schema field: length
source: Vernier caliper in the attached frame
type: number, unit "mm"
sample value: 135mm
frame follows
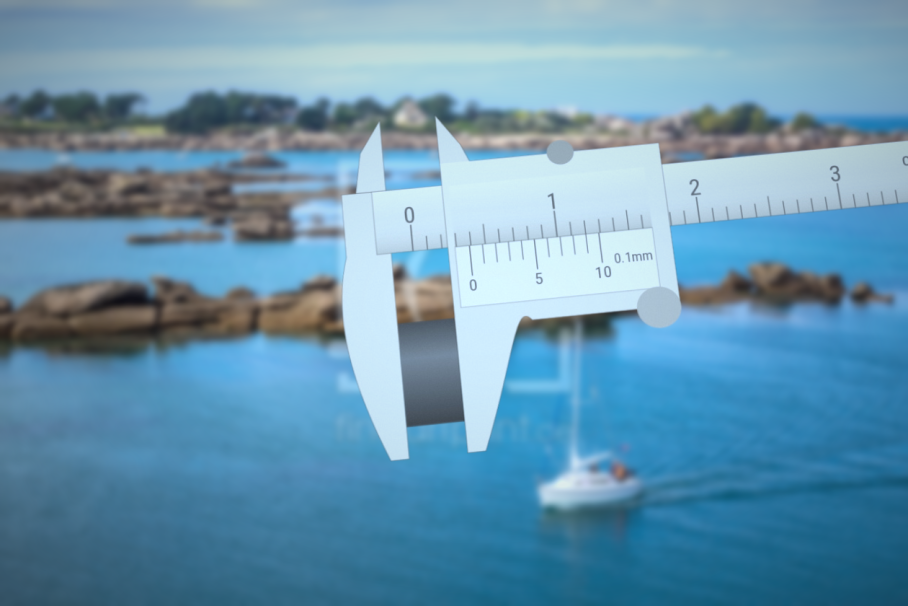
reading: 3.9mm
